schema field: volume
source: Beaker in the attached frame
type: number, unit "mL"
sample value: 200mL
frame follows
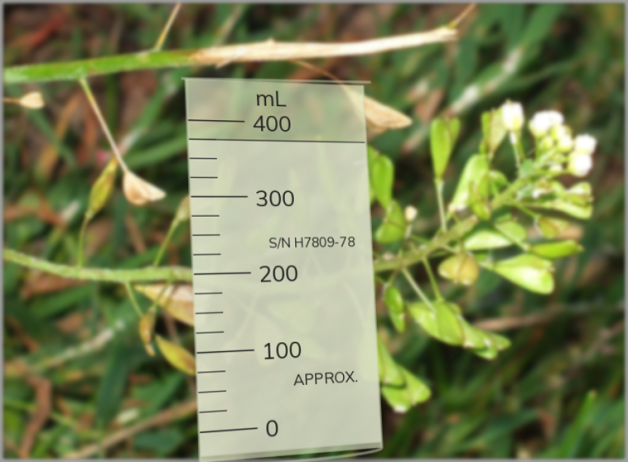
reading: 375mL
